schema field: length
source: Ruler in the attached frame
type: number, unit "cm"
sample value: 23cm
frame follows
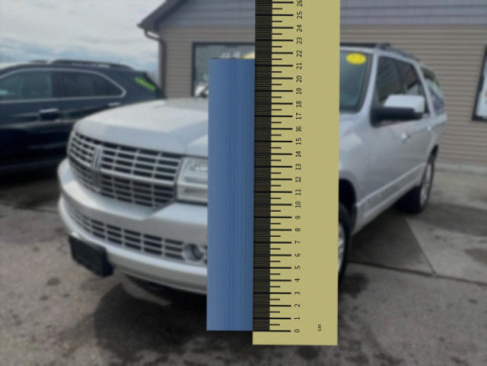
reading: 21.5cm
